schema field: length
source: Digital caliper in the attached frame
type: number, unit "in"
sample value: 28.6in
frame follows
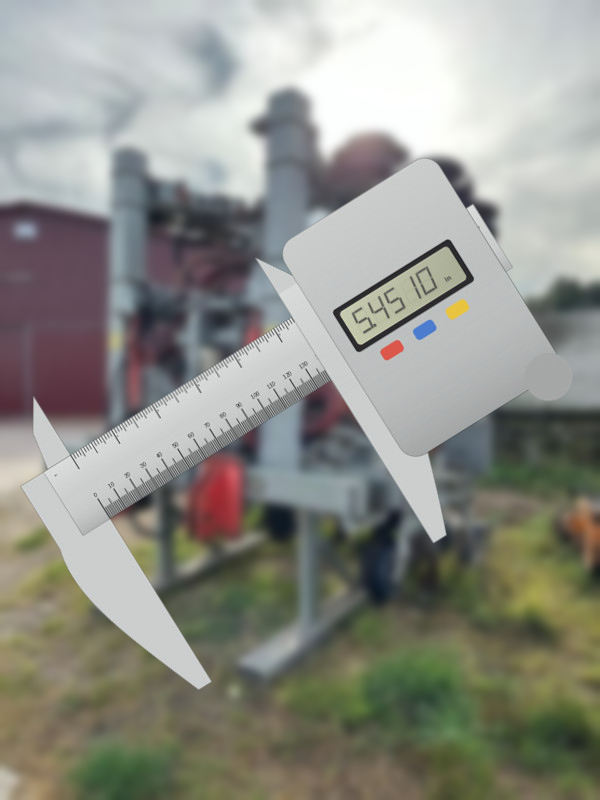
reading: 5.4510in
